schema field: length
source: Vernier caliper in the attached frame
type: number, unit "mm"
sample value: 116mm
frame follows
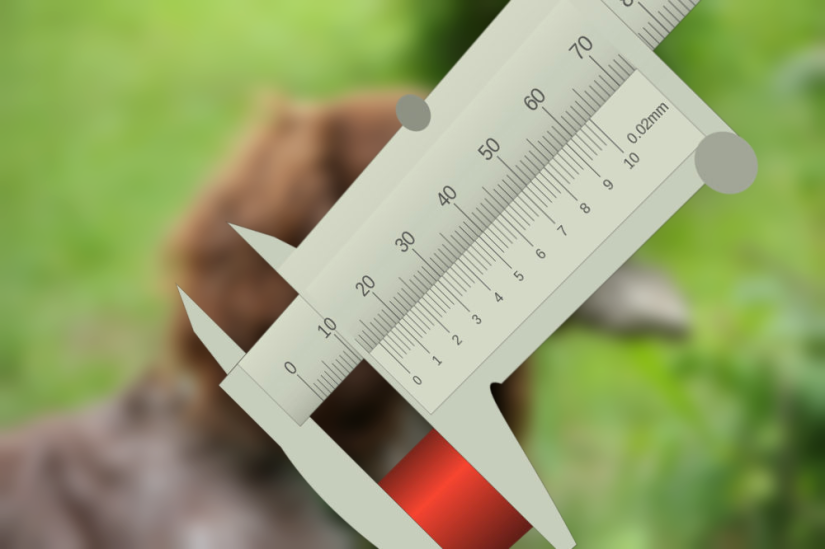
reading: 14.6mm
